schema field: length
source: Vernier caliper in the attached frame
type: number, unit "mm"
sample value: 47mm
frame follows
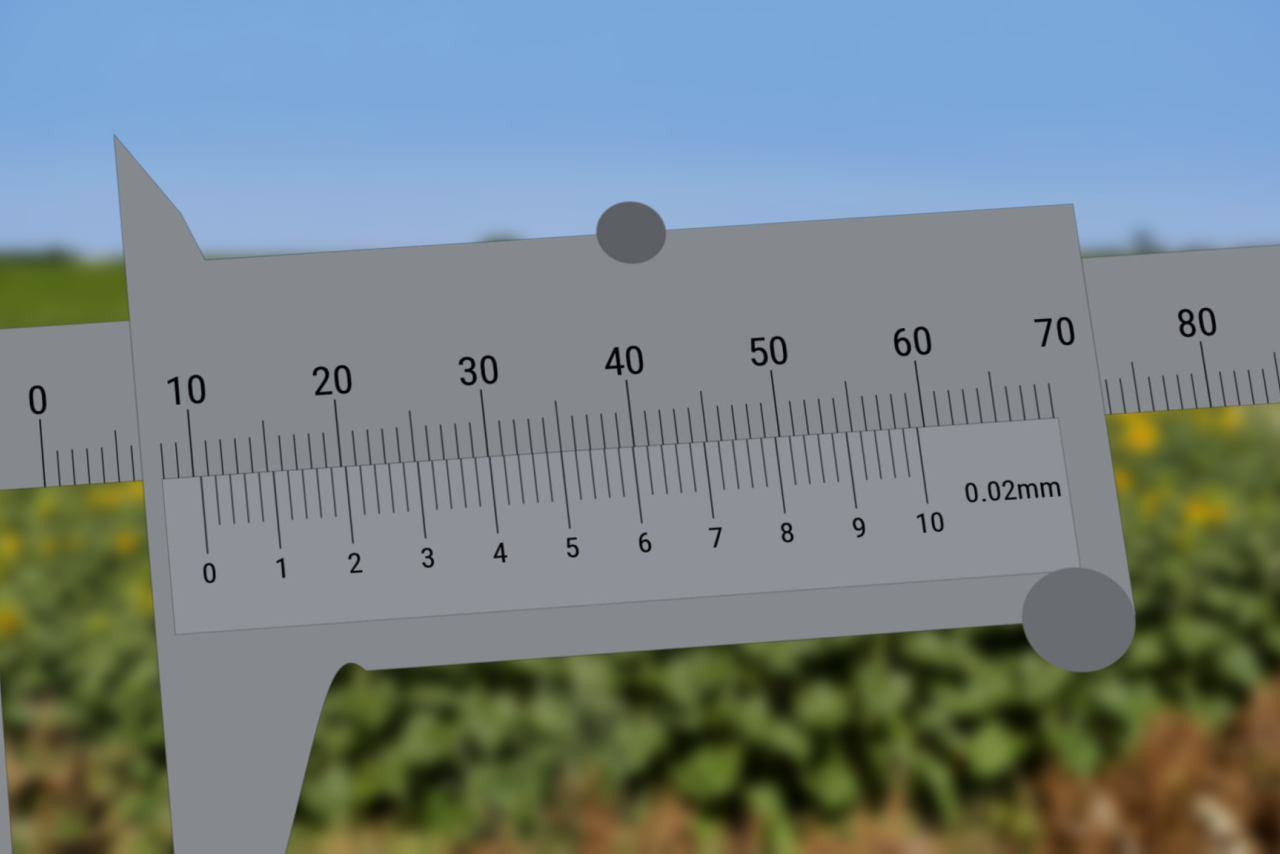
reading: 10.5mm
